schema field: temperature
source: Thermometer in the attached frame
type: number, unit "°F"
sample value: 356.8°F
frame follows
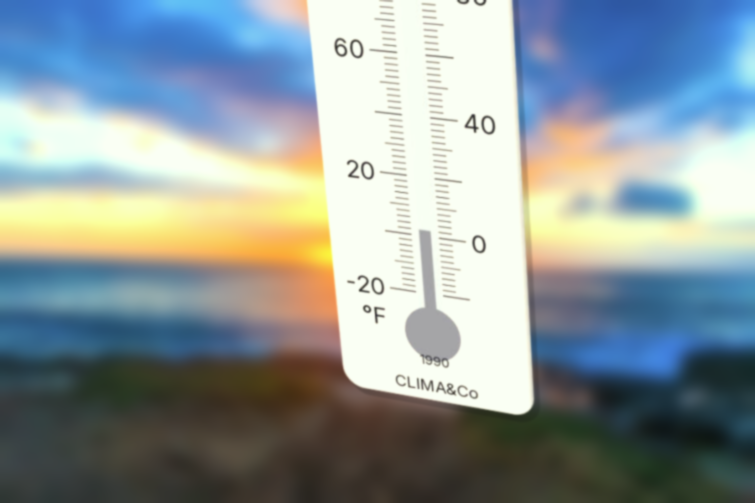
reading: 2°F
